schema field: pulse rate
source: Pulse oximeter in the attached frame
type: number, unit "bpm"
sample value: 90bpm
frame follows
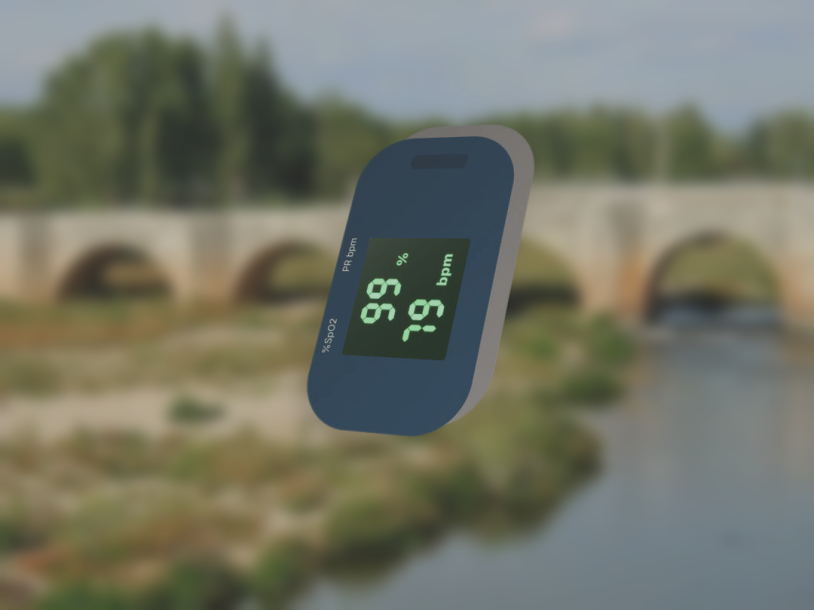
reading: 79bpm
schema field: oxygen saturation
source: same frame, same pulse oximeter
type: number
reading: 99%
